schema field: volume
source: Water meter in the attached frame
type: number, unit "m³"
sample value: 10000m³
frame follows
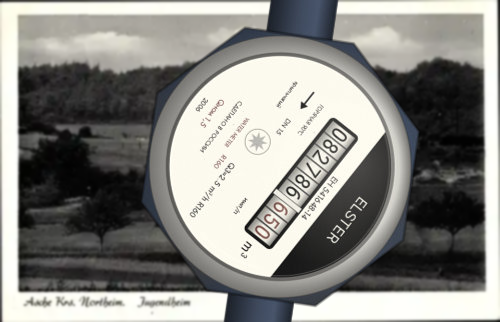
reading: 82786.650m³
